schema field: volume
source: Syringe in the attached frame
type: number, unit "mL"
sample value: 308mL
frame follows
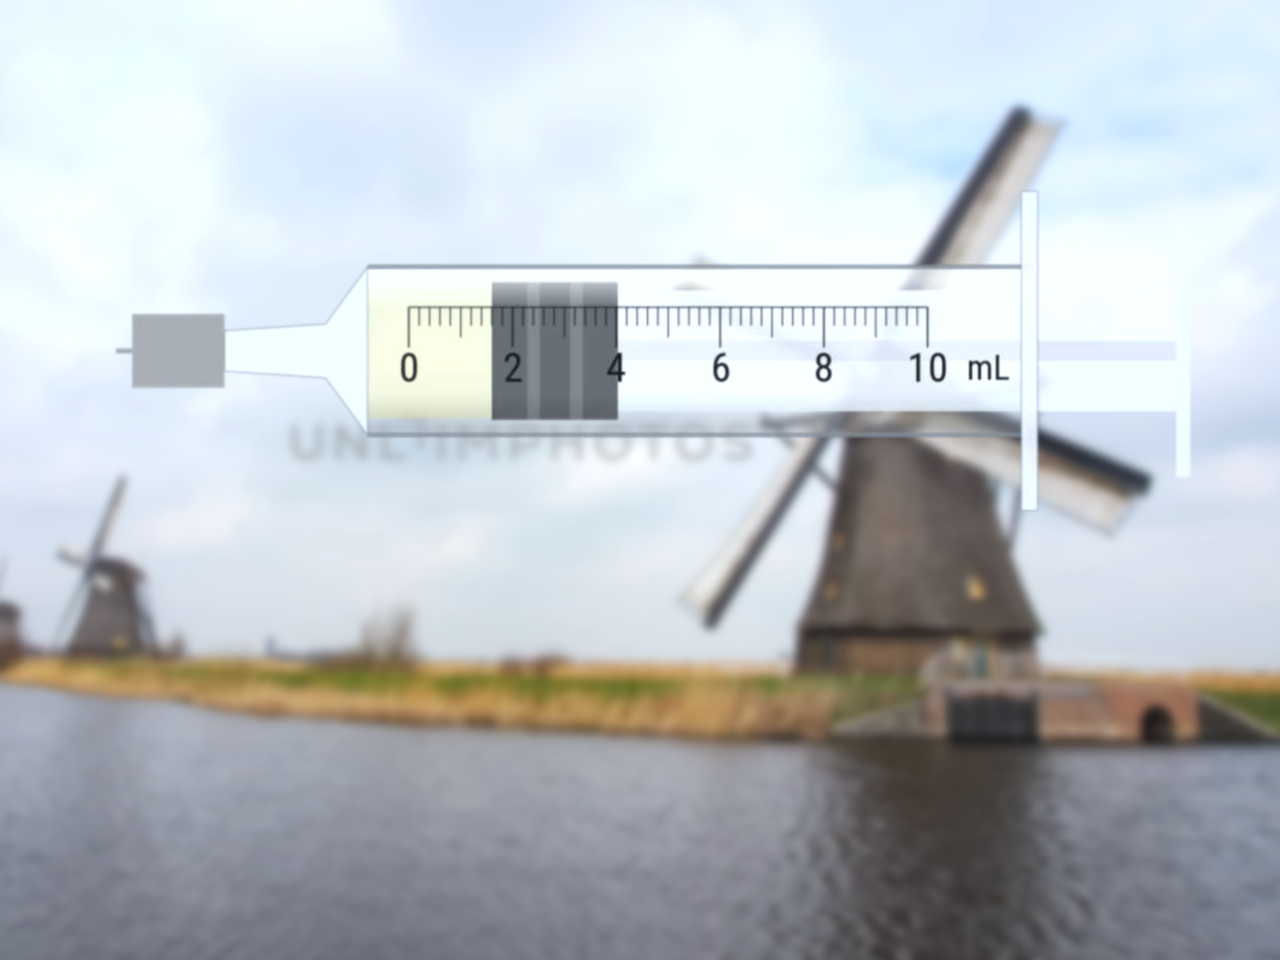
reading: 1.6mL
